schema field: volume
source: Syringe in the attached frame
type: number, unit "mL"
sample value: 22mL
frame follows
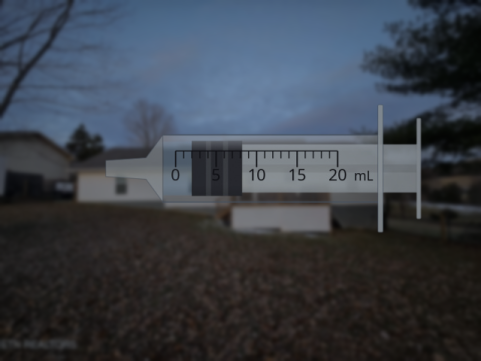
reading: 2mL
